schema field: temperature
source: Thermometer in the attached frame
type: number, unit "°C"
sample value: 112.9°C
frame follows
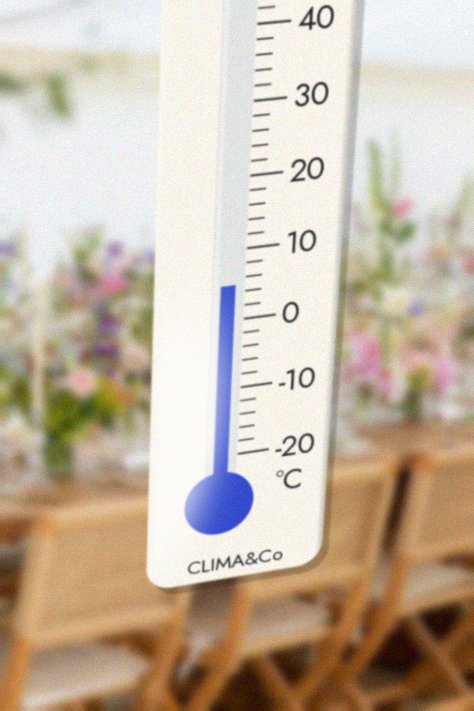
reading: 5°C
